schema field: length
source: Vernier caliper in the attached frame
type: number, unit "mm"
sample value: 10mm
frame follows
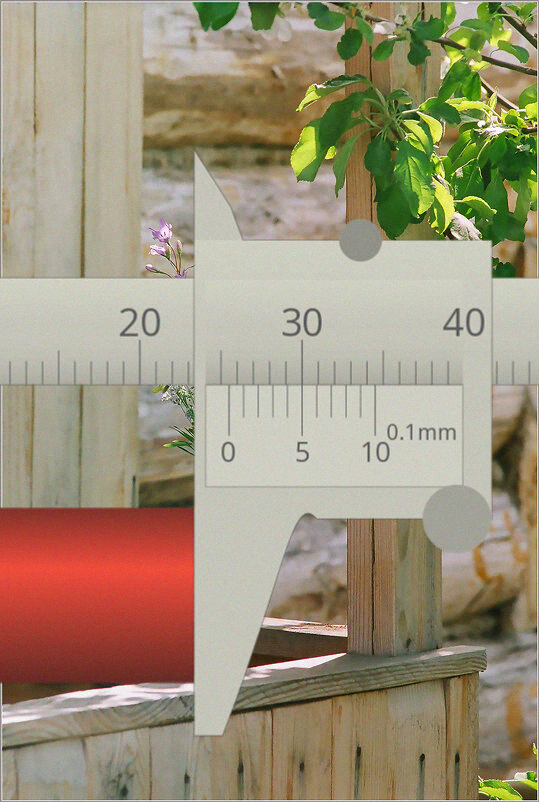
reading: 25.5mm
